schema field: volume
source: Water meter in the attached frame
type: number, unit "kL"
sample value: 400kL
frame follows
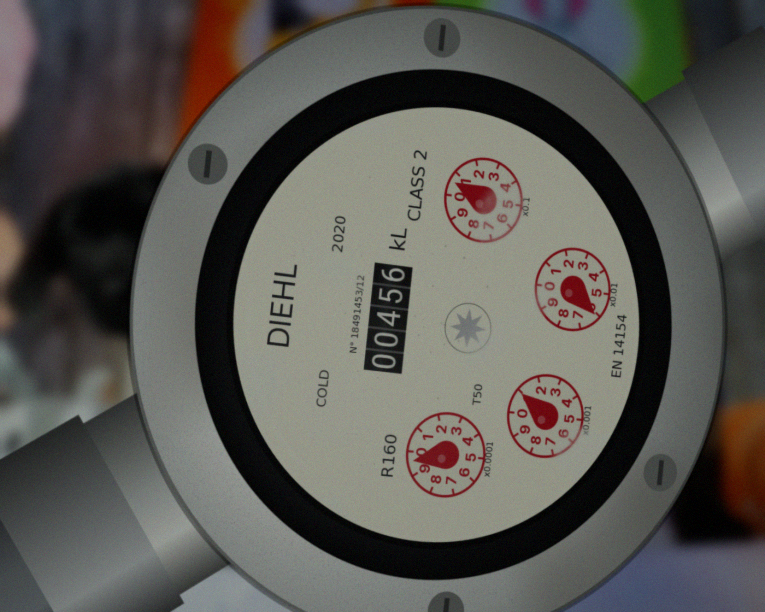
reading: 456.0609kL
